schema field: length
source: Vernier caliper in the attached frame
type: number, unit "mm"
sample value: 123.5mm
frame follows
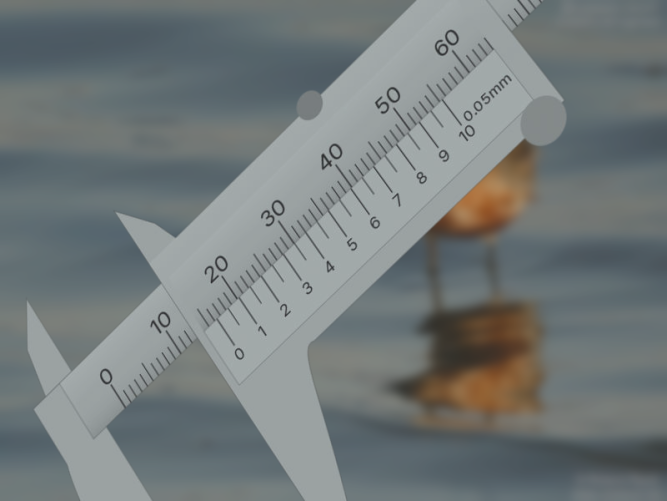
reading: 16.4mm
